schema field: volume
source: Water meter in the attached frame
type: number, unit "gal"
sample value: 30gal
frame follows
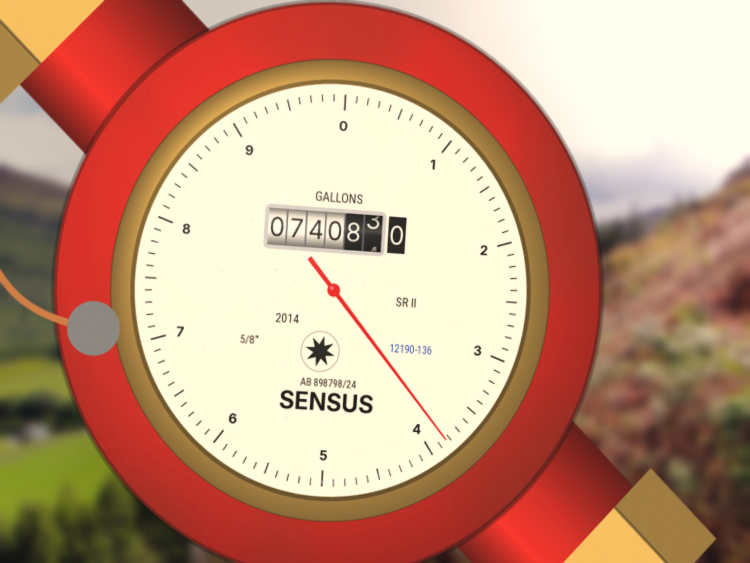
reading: 740833.8gal
